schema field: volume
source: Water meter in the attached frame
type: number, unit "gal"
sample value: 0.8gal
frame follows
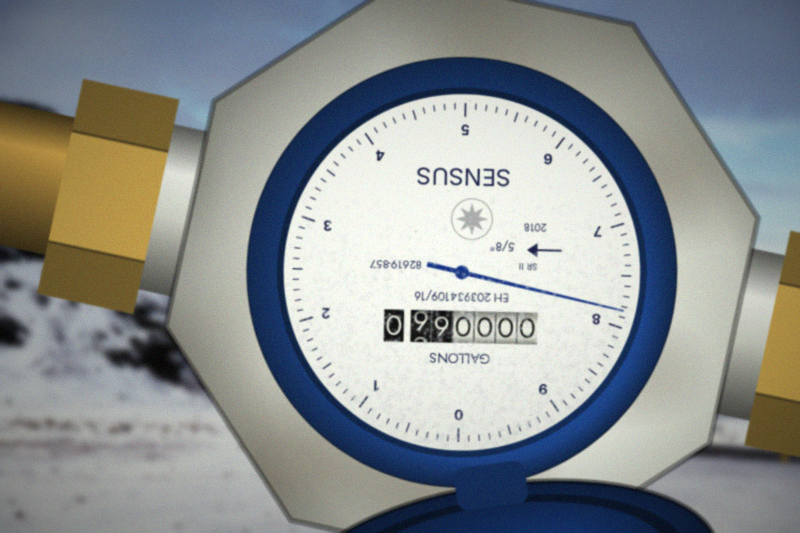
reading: 657.8gal
